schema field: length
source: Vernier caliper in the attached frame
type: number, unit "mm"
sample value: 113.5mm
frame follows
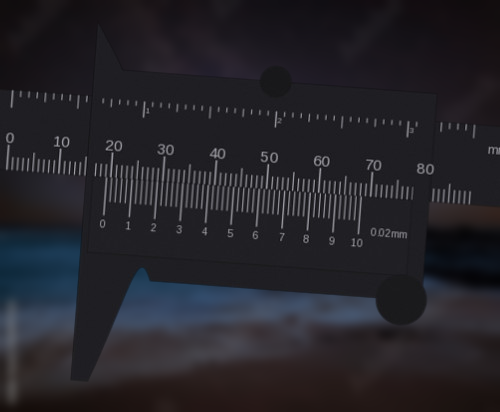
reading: 19.2mm
